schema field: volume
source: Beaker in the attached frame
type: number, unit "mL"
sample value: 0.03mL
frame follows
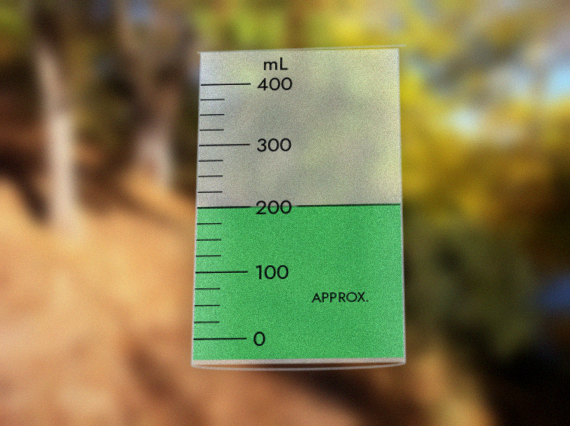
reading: 200mL
